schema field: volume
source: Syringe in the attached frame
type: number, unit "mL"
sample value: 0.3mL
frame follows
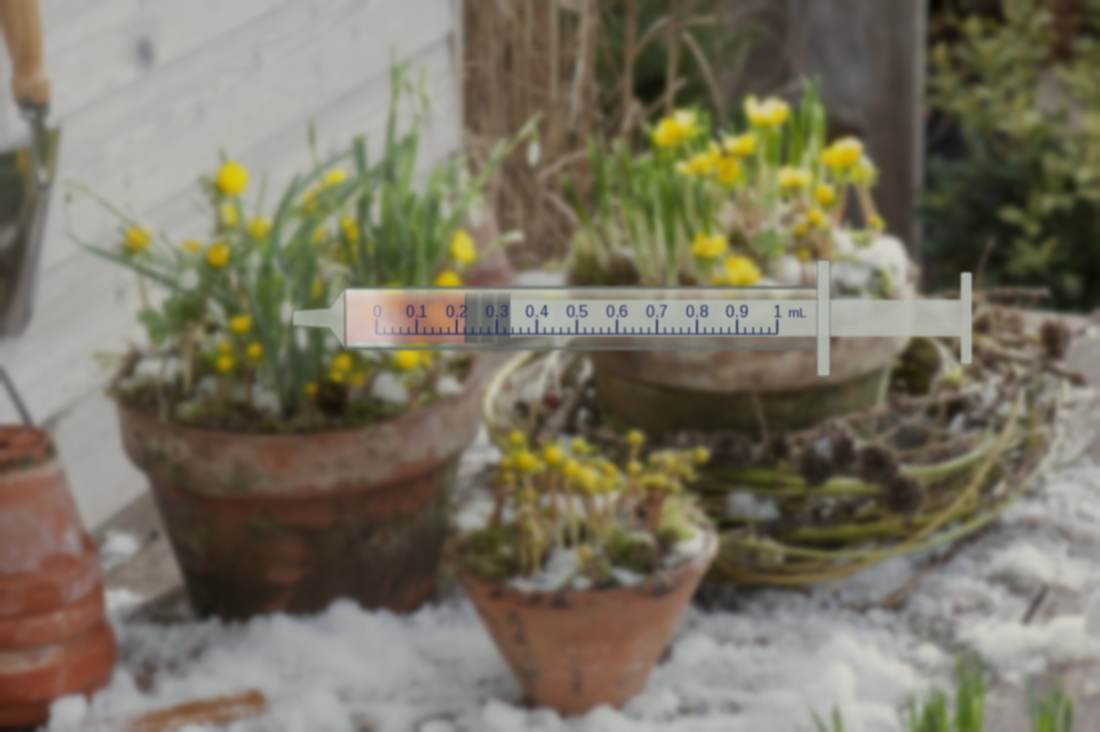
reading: 0.22mL
